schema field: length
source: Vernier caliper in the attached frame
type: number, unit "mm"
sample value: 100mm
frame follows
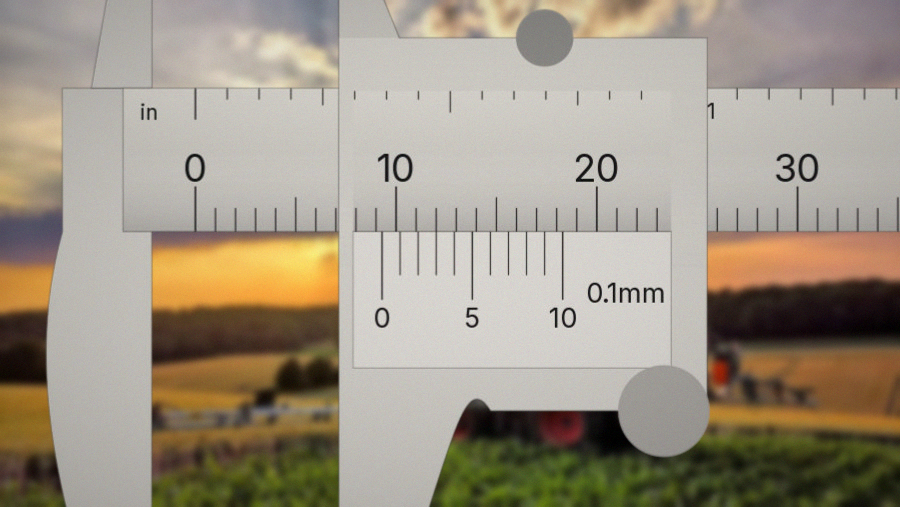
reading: 9.3mm
